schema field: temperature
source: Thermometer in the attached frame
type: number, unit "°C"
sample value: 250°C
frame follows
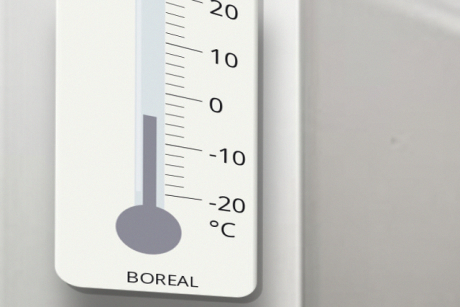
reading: -5°C
